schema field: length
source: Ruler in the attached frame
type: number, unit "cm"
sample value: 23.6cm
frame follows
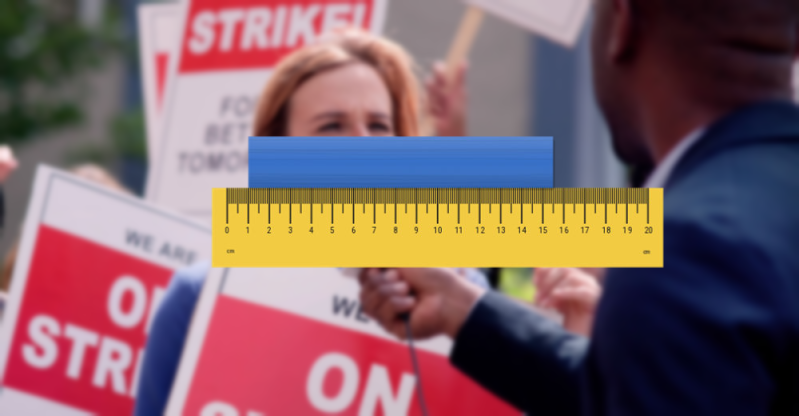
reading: 14.5cm
